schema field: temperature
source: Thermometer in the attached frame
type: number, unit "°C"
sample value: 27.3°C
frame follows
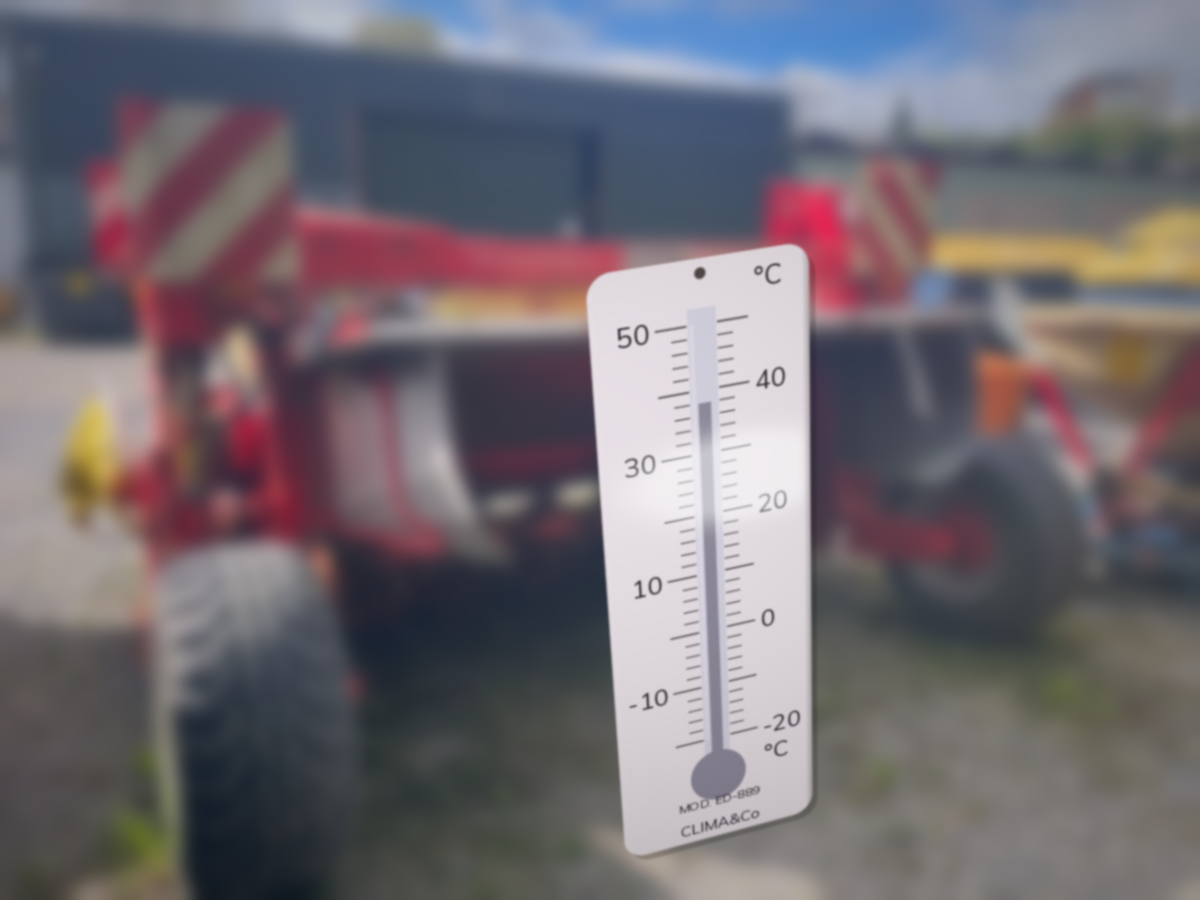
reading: 38°C
